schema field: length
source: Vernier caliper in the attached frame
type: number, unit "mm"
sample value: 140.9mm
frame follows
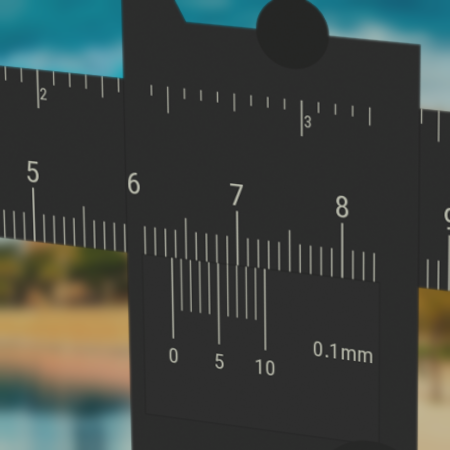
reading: 63.6mm
